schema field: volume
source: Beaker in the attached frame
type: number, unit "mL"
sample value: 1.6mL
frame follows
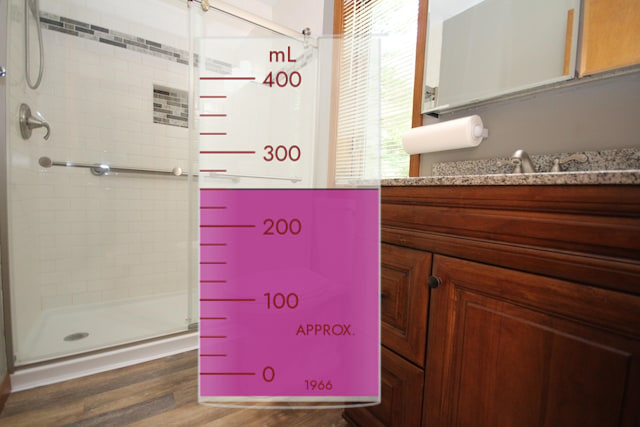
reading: 250mL
